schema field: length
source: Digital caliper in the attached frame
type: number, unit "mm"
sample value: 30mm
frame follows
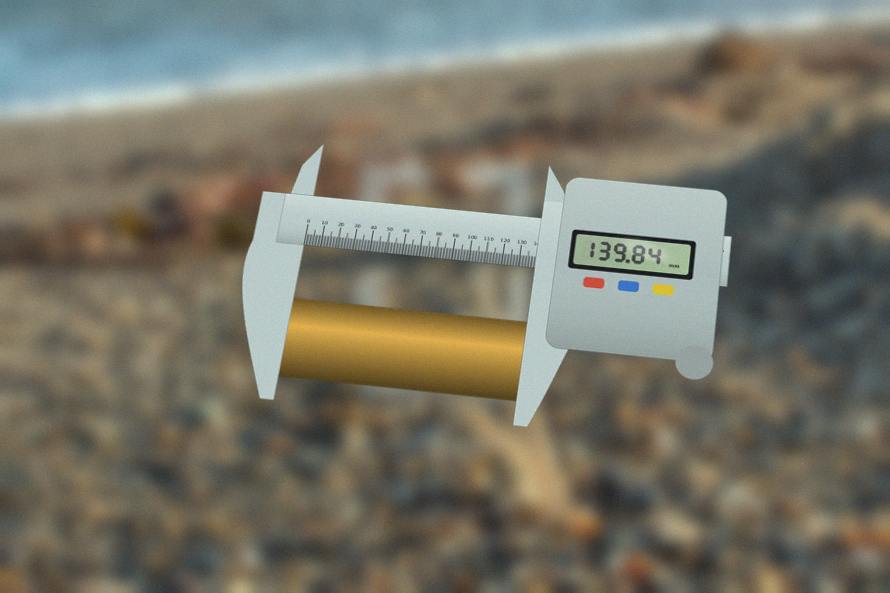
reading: 139.84mm
